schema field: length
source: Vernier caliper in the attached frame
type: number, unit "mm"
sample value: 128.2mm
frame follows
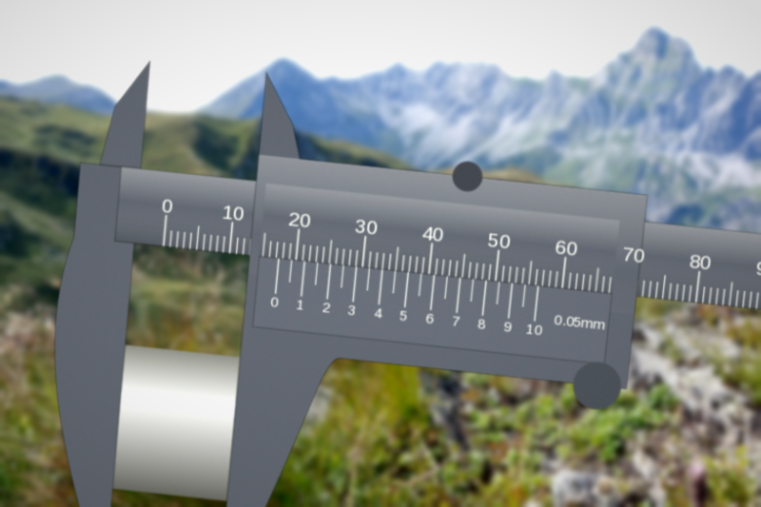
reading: 17.4mm
